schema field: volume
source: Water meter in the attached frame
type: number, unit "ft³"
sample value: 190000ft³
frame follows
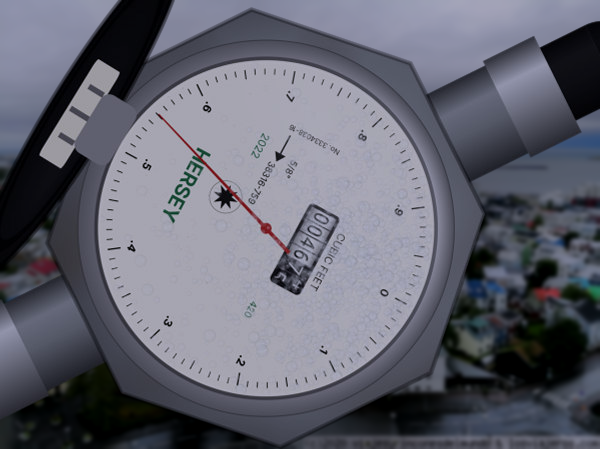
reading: 4674.55ft³
